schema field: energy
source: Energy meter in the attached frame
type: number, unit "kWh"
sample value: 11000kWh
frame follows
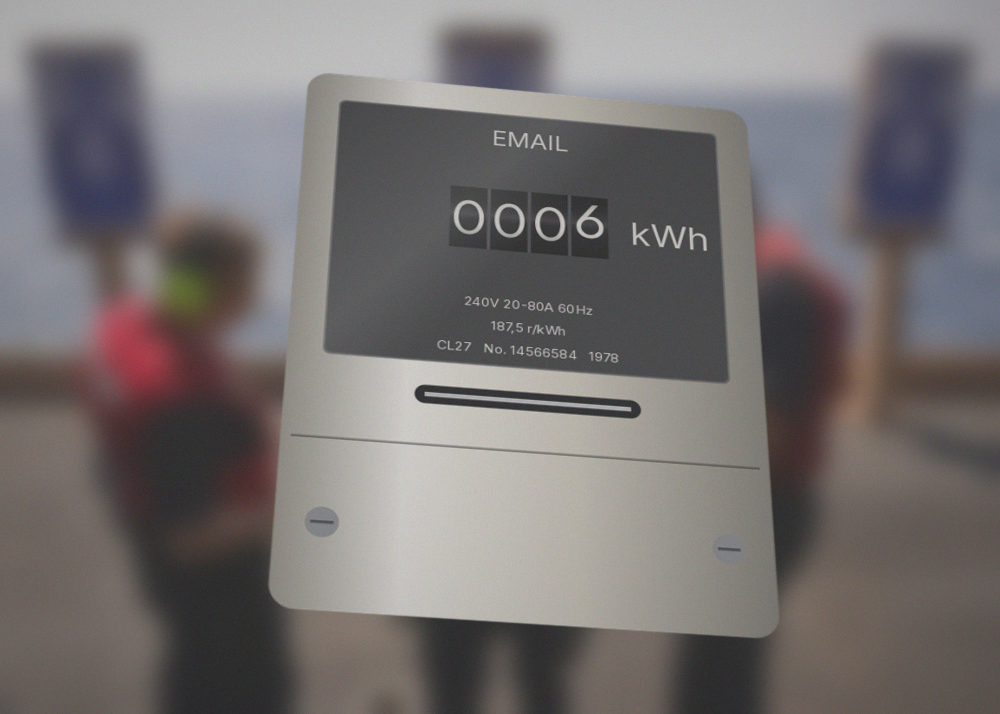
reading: 6kWh
